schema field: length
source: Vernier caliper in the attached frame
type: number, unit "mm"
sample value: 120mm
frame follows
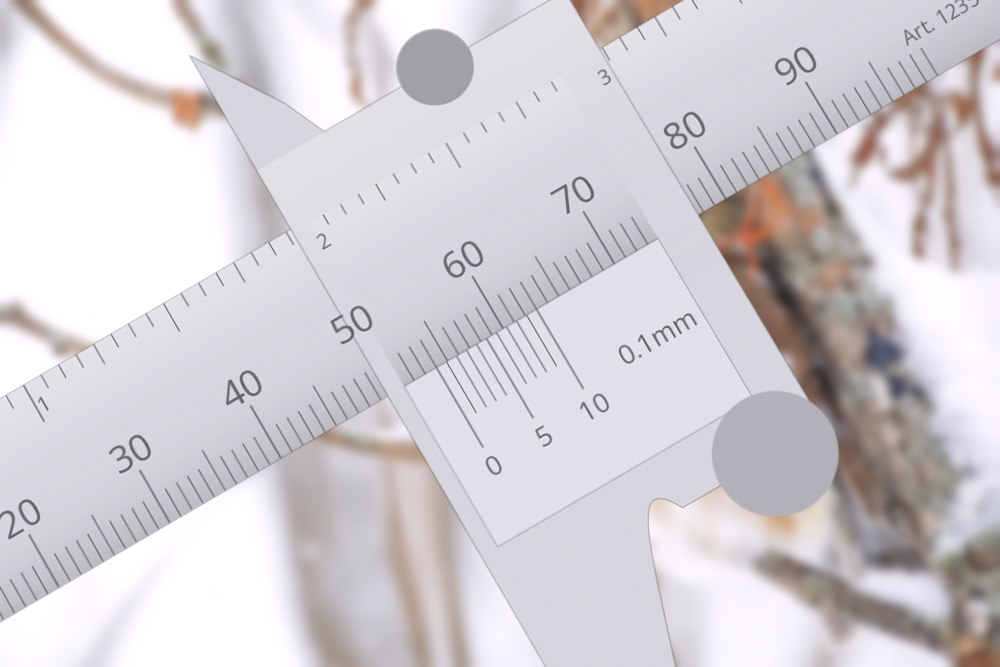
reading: 54.0mm
